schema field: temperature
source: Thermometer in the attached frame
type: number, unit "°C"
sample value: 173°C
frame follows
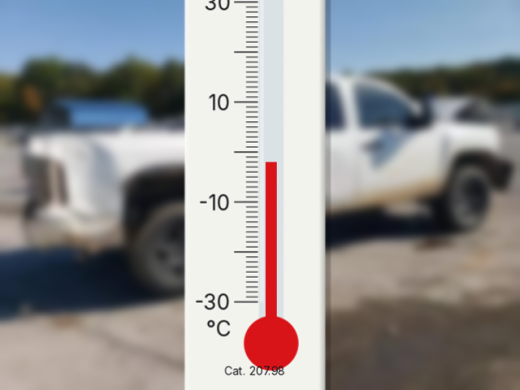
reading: -2°C
